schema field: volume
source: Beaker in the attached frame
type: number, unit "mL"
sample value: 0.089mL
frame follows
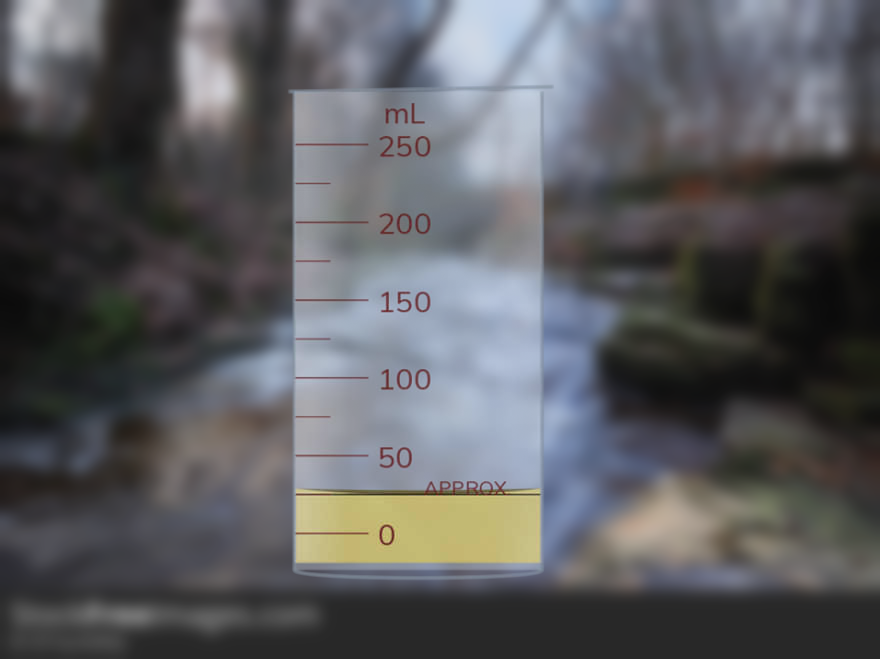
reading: 25mL
